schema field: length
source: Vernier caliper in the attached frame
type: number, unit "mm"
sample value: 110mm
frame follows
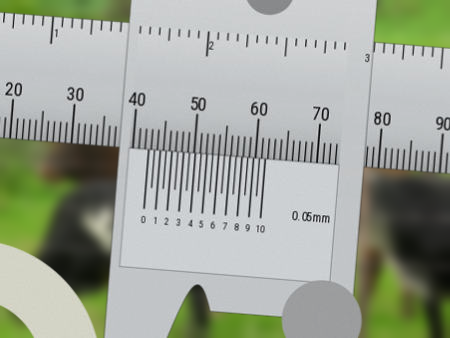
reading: 42.6mm
